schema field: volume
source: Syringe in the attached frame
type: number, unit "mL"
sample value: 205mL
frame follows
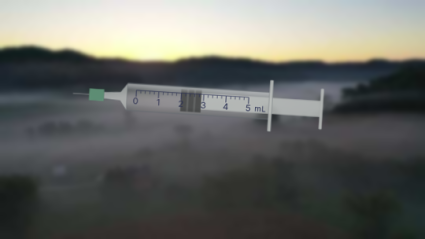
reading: 2mL
